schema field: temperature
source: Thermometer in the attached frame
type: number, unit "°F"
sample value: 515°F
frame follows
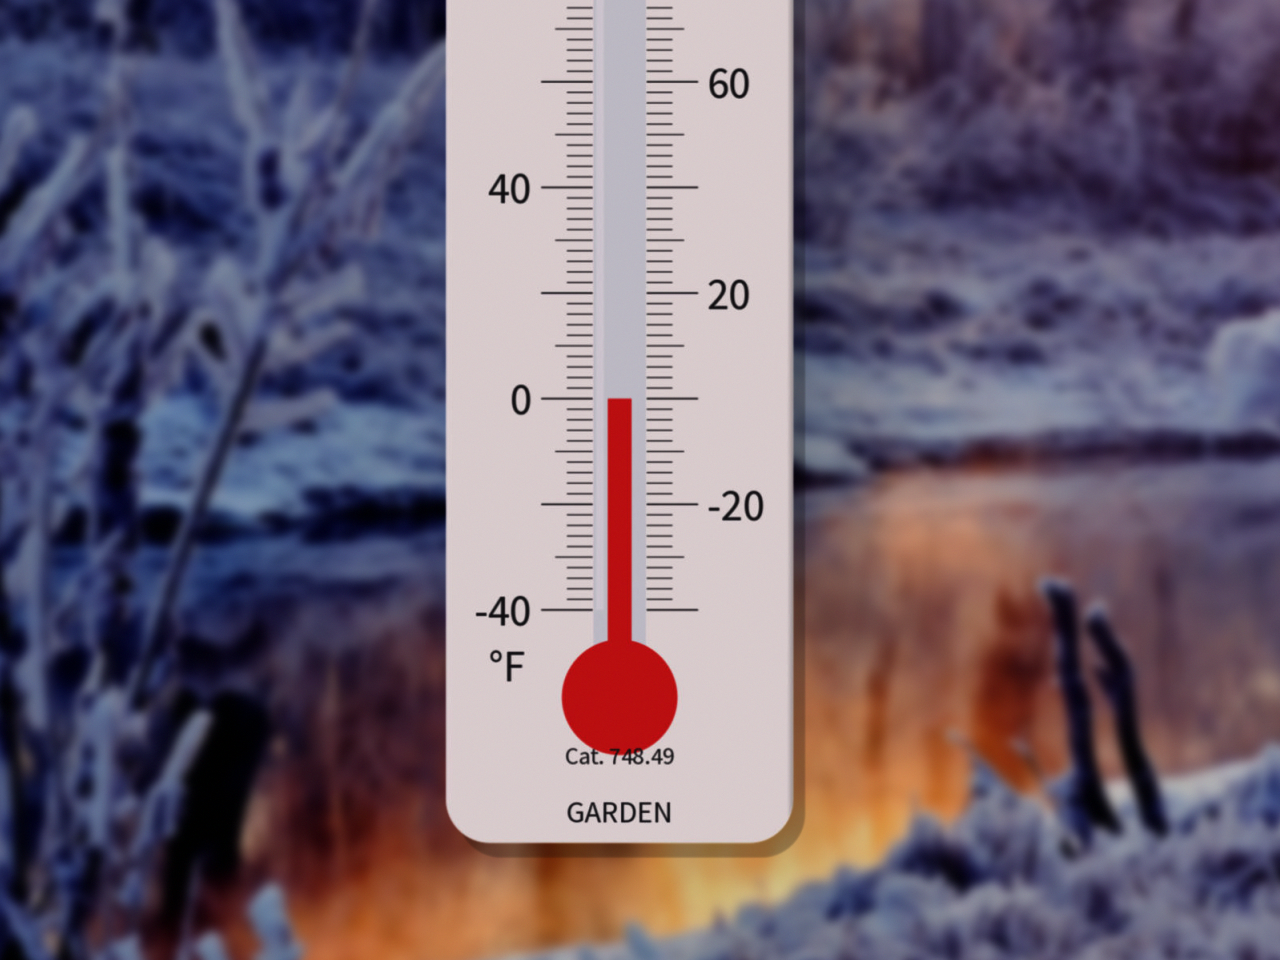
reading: 0°F
